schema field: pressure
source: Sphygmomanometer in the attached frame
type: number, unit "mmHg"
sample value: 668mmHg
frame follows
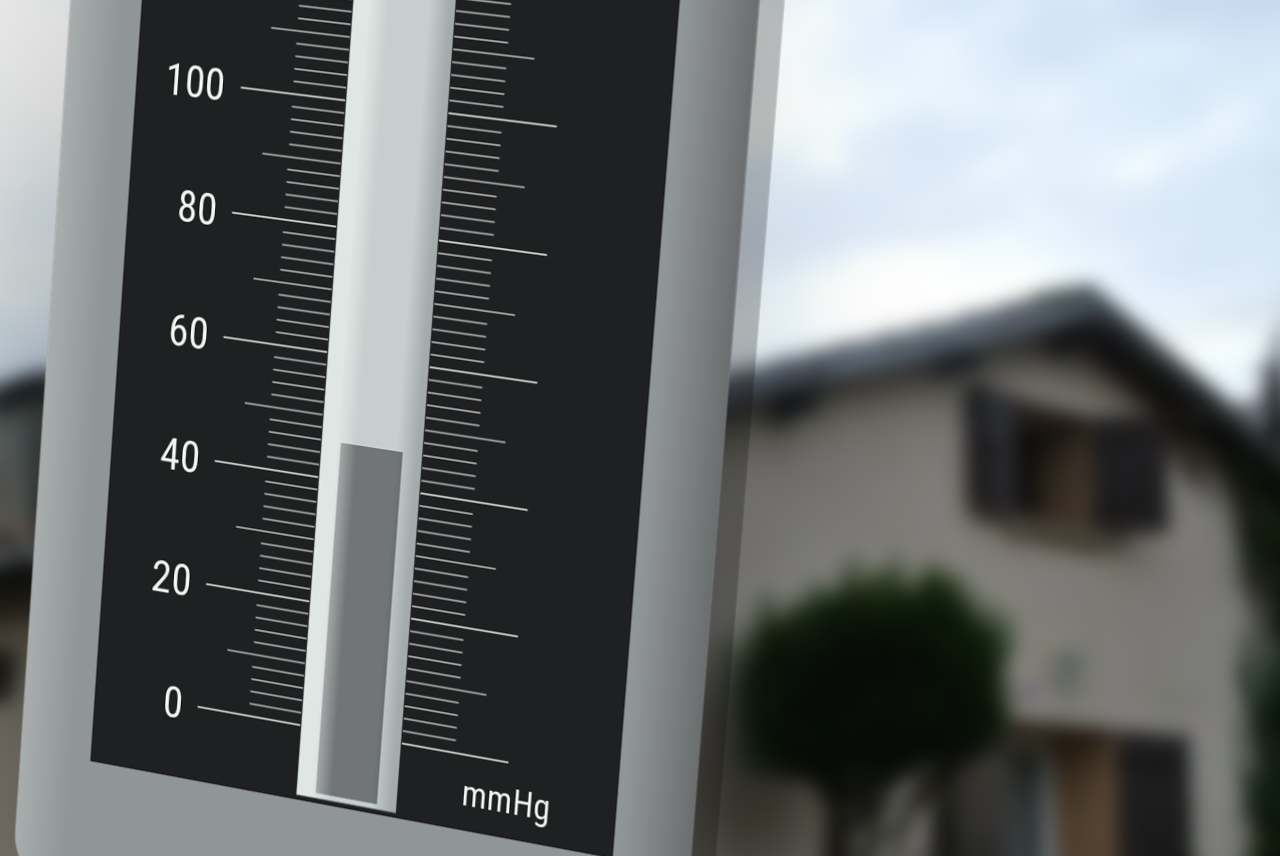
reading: 46mmHg
